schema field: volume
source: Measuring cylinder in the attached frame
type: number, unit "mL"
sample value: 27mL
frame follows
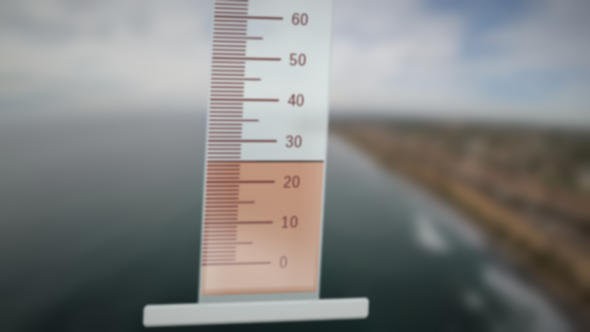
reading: 25mL
